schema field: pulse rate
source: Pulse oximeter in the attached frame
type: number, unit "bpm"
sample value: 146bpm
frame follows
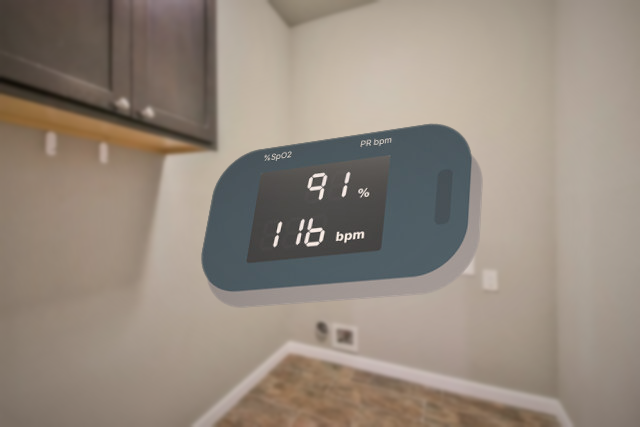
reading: 116bpm
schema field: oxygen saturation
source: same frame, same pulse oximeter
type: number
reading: 91%
